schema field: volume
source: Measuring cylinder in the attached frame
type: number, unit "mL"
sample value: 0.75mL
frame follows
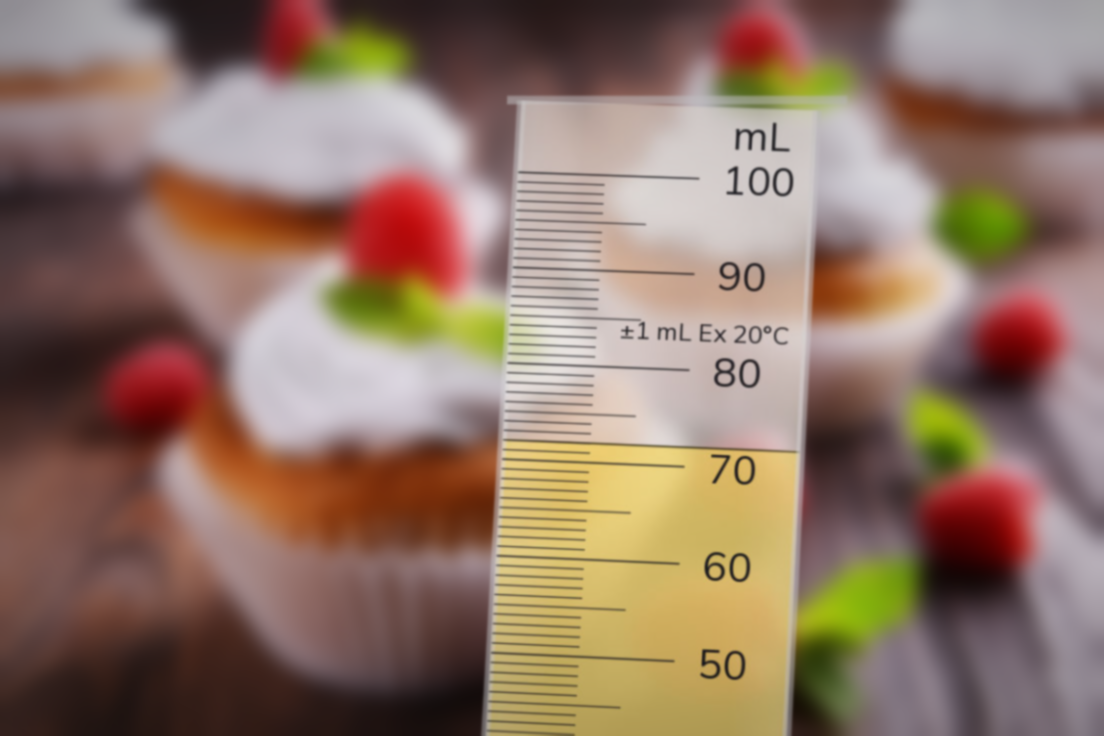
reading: 72mL
